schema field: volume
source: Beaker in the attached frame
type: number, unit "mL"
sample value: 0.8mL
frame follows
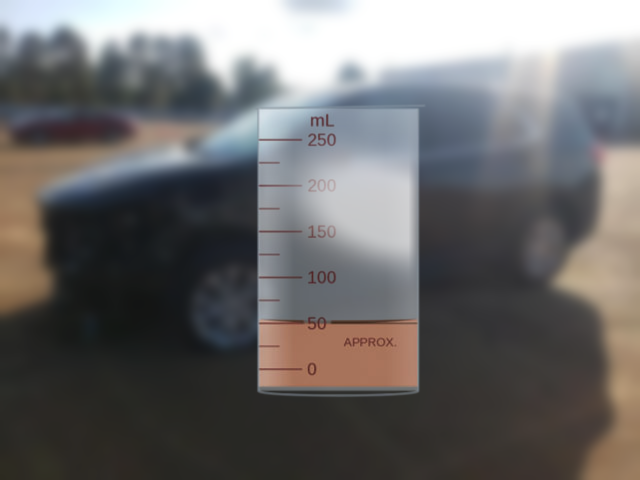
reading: 50mL
